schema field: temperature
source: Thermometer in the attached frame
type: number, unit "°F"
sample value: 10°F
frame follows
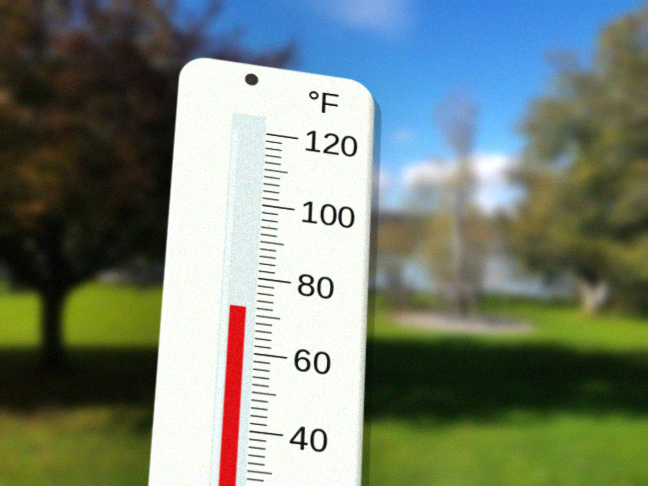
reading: 72°F
